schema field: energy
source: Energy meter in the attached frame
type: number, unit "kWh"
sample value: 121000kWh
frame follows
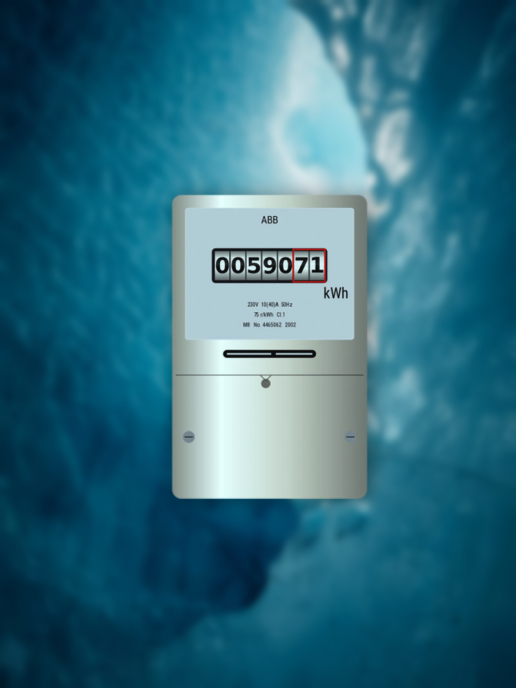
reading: 590.71kWh
